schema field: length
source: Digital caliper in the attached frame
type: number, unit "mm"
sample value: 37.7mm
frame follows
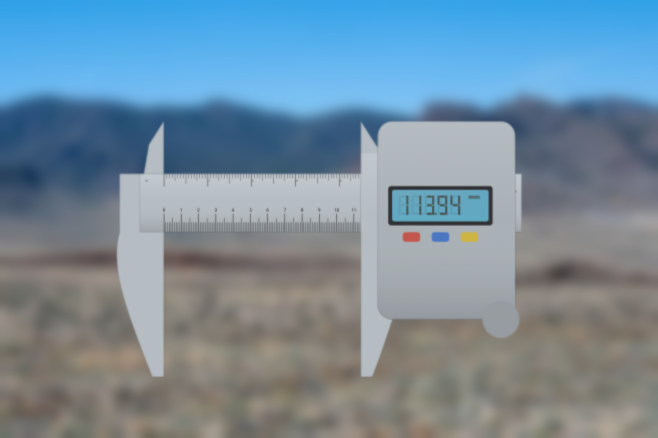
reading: 113.94mm
